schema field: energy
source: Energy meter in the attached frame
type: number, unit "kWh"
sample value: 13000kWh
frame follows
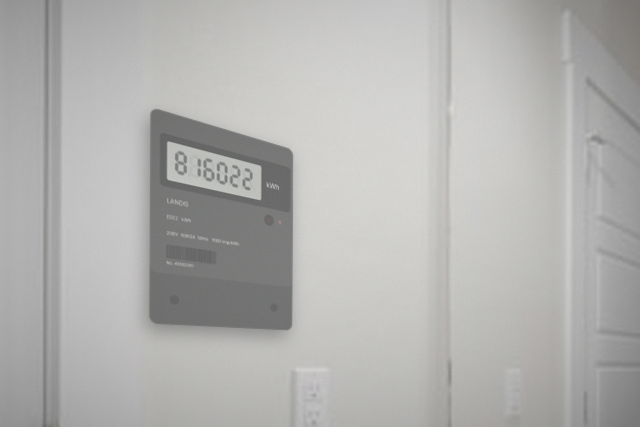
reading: 816022kWh
